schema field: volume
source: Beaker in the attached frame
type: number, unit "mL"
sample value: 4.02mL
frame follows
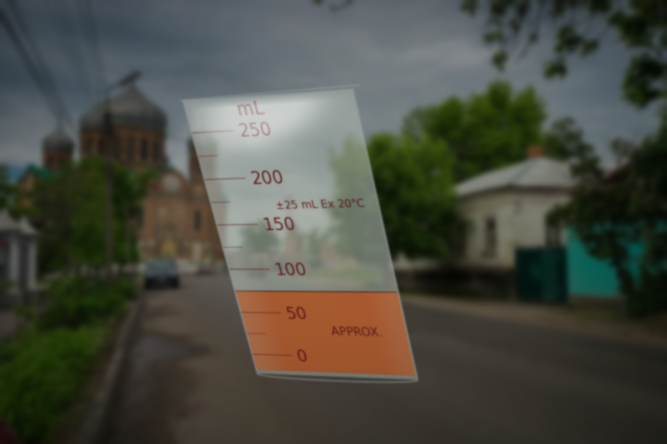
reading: 75mL
